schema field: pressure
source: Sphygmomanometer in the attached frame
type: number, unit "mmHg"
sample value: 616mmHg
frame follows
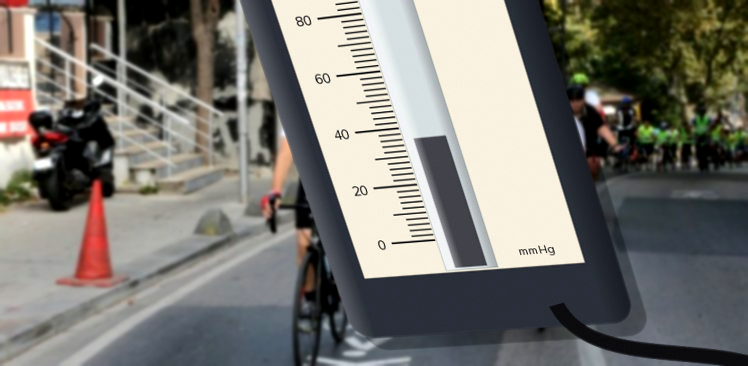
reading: 36mmHg
